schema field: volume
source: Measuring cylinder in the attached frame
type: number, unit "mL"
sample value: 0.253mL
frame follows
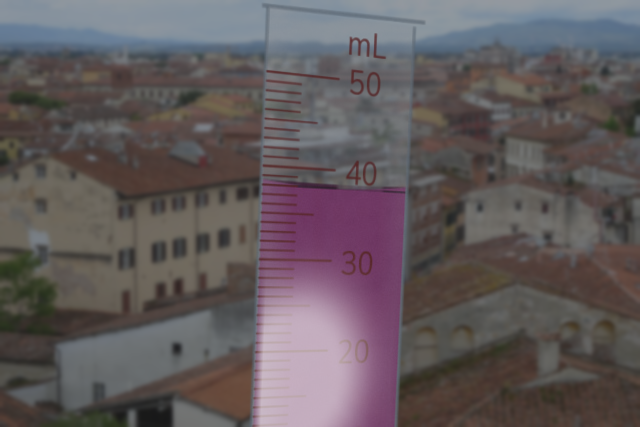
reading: 38mL
